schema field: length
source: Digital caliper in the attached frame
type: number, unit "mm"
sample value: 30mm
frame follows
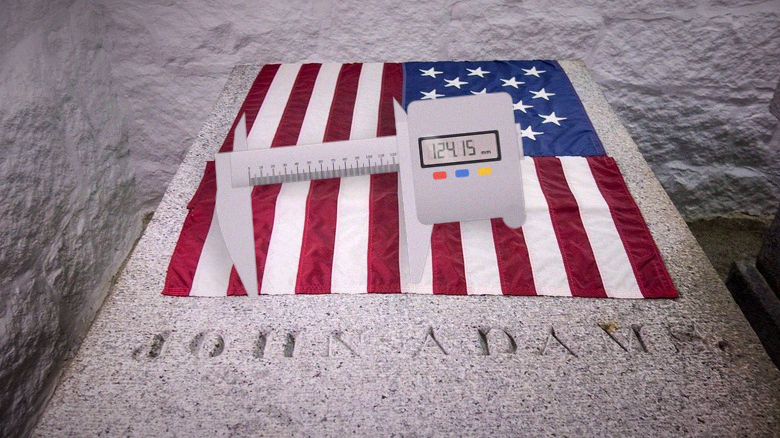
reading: 124.15mm
